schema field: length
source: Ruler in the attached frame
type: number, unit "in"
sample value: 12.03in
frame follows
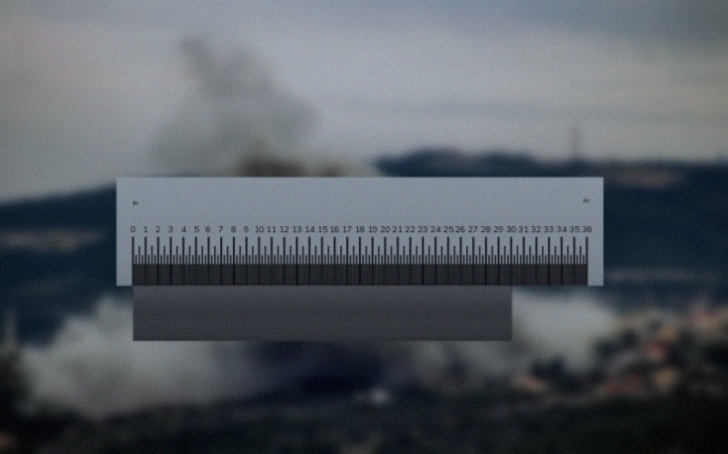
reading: 30in
